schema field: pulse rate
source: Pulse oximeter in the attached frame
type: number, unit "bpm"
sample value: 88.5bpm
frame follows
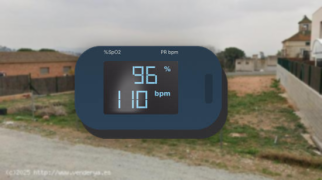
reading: 110bpm
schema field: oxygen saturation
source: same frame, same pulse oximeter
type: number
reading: 96%
